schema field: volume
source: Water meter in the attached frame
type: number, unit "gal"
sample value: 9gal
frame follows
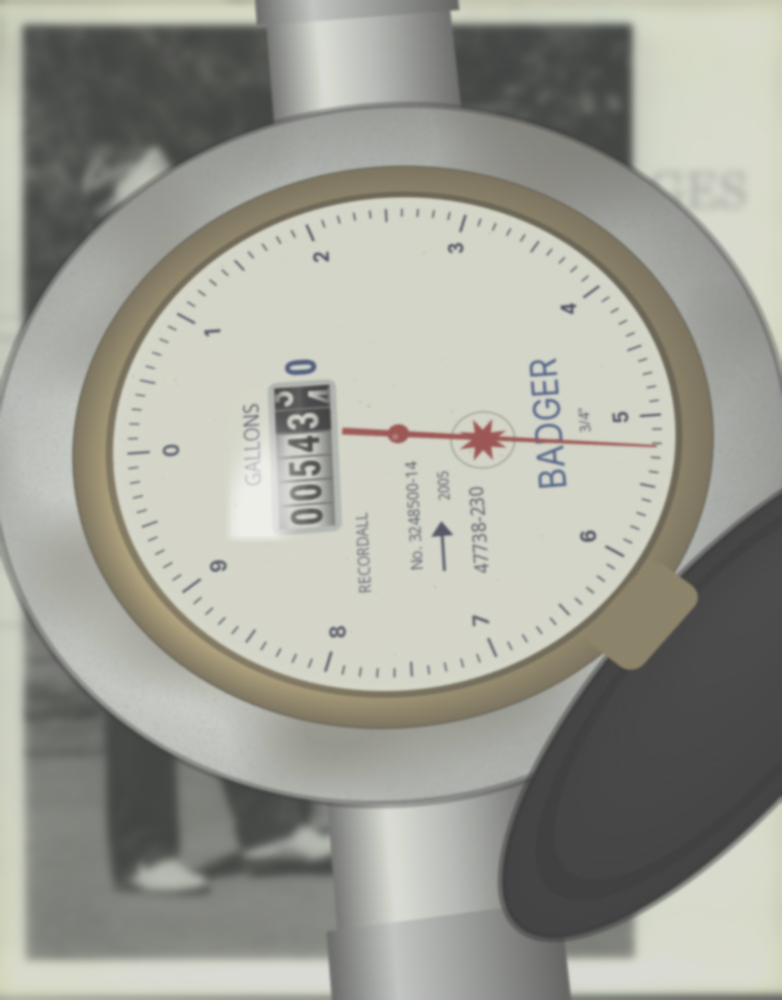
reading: 54335.2gal
